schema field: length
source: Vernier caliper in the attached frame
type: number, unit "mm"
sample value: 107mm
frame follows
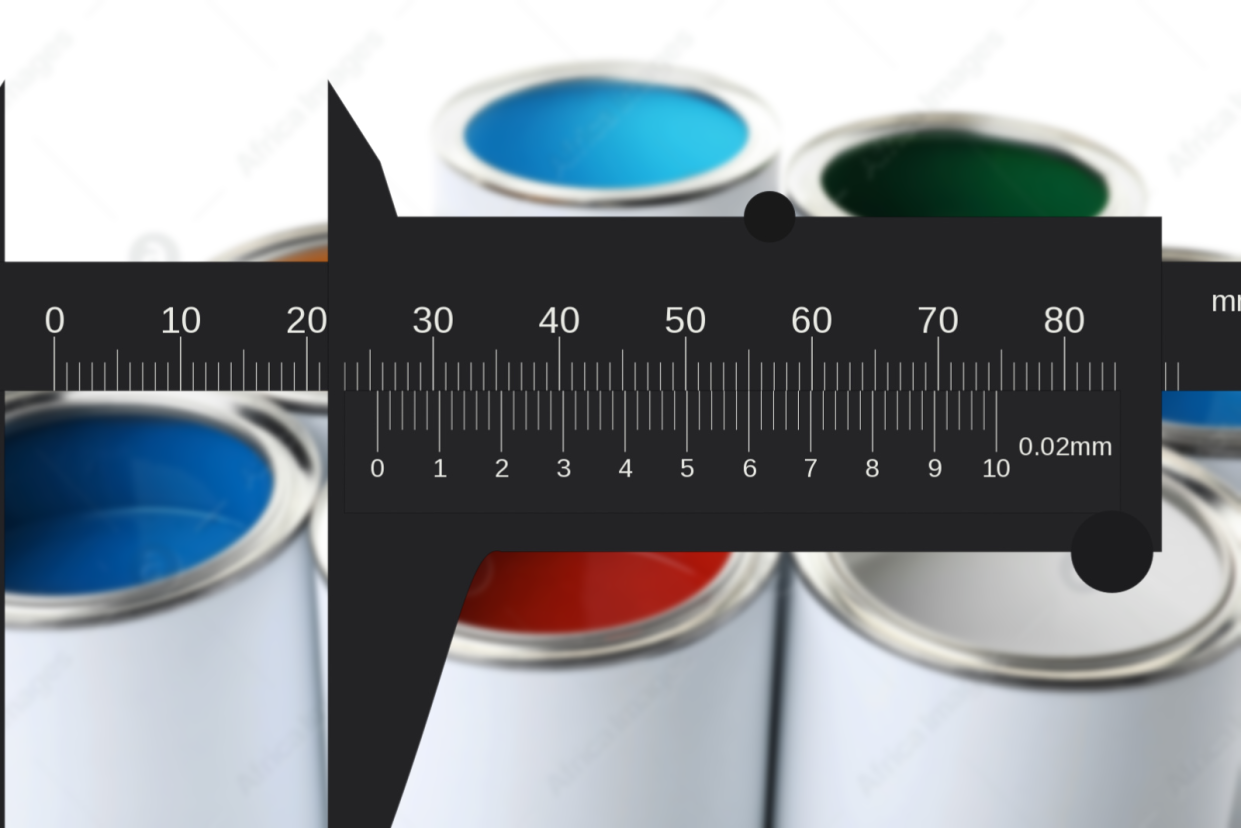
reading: 25.6mm
